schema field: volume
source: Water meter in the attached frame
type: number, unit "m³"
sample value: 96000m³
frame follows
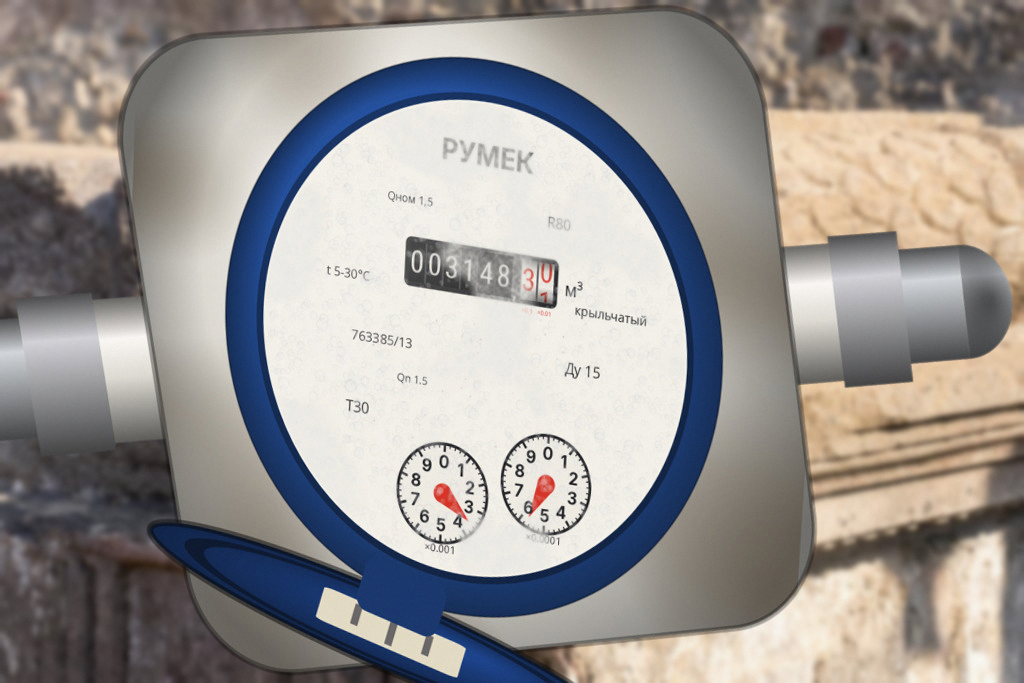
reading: 3148.3035m³
